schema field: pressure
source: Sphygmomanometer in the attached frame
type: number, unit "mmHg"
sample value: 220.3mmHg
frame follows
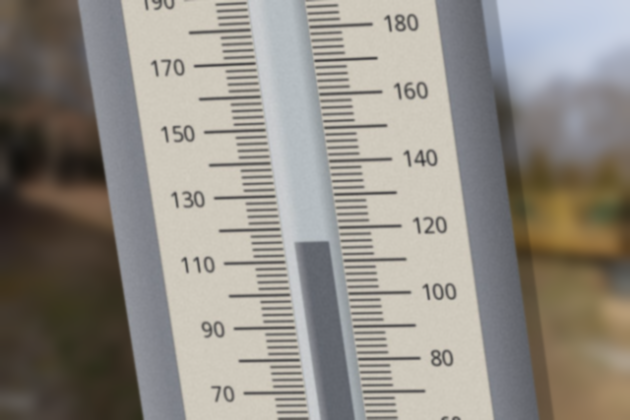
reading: 116mmHg
